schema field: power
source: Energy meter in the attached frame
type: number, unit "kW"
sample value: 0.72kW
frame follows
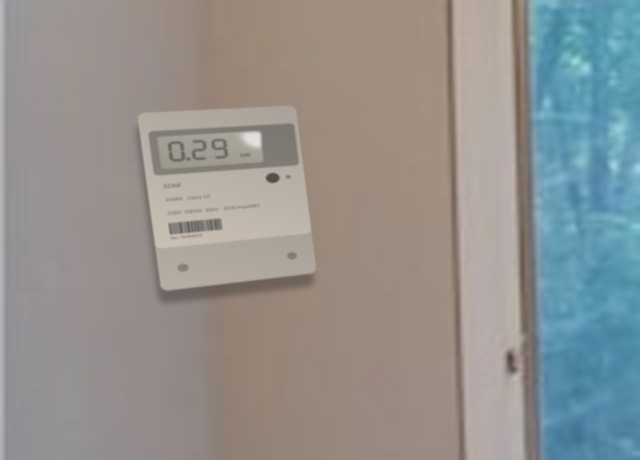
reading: 0.29kW
